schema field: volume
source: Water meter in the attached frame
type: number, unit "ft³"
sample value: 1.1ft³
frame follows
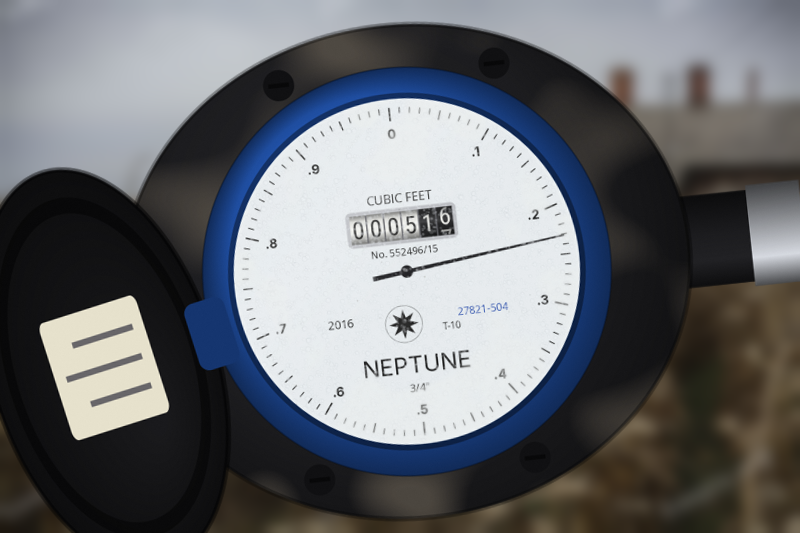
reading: 516.23ft³
